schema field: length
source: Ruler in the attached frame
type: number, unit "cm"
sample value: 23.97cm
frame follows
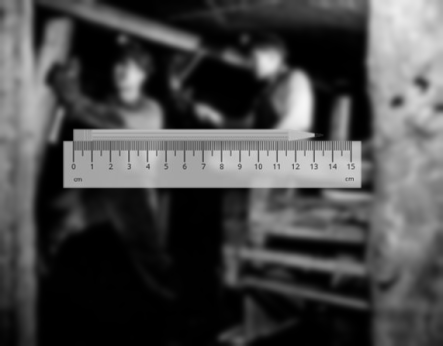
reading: 13.5cm
